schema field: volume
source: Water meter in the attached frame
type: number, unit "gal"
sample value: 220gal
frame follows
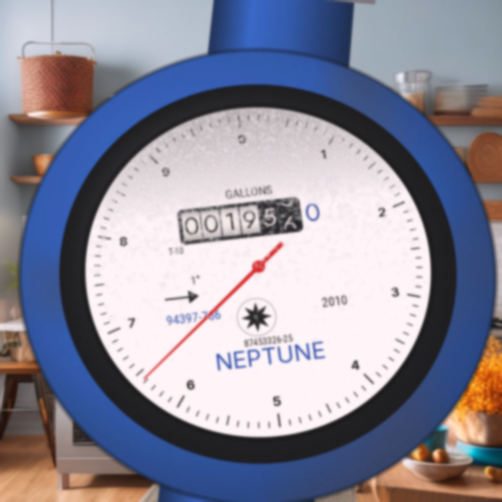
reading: 19556.4gal
